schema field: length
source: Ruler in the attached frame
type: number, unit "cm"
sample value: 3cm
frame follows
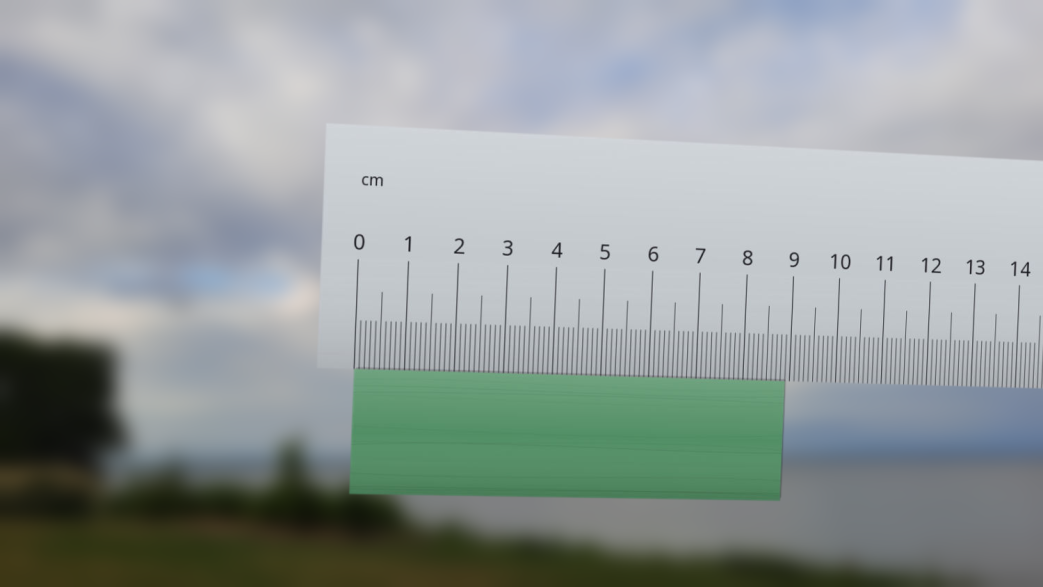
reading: 8.9cm
